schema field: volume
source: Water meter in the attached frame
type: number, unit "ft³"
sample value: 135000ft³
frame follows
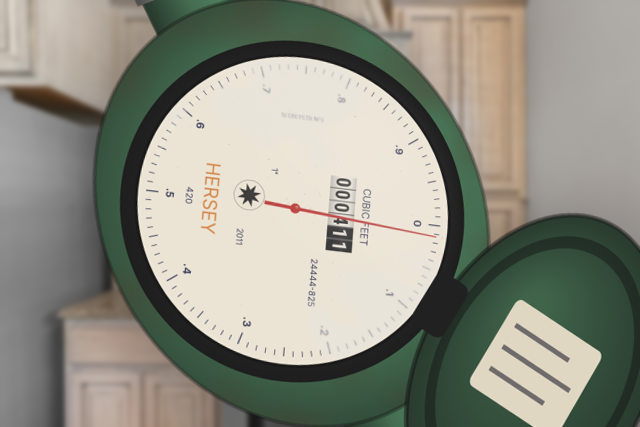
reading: 411.01ft³
